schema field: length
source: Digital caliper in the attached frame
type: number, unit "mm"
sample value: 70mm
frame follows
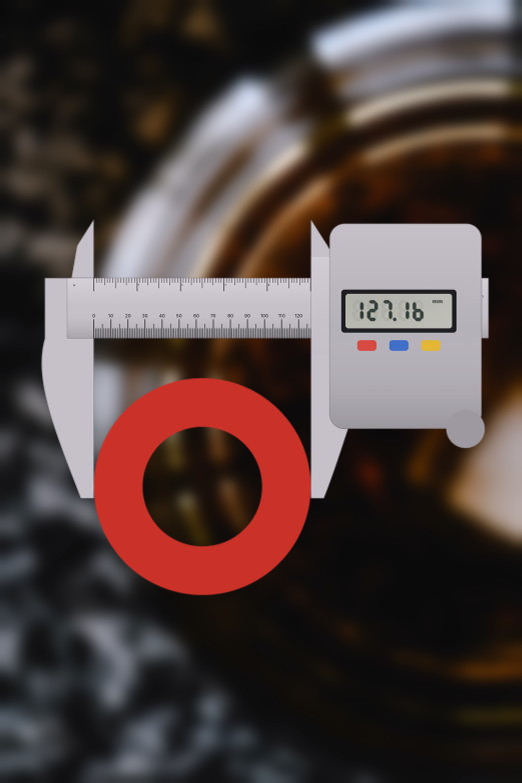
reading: 127.16mm
